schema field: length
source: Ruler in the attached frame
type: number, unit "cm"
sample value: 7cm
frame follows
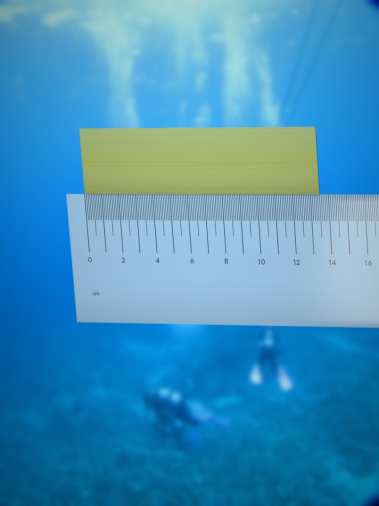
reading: 13.5cm
